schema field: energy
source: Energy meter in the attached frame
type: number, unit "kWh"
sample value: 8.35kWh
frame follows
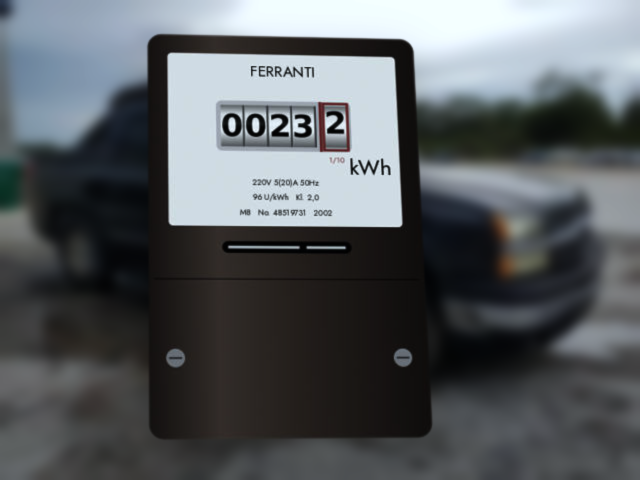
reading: 23.2kWh
